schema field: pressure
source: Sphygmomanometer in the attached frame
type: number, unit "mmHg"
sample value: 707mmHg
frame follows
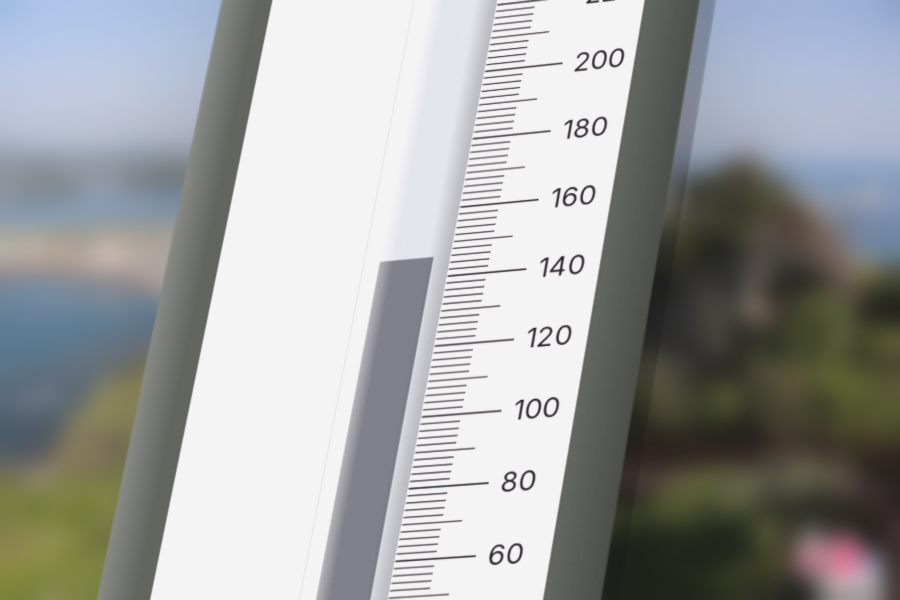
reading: 146mmHg
